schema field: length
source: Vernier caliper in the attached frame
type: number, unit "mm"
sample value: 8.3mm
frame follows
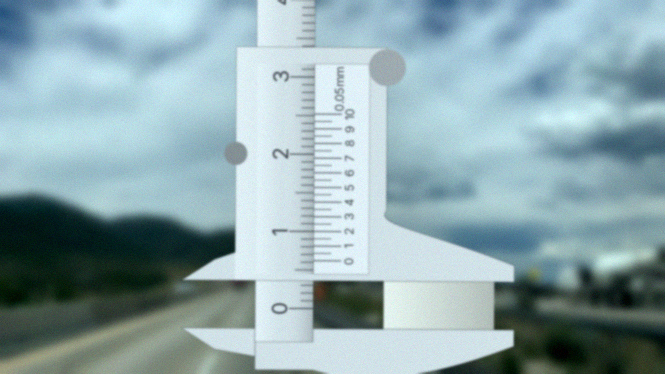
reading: 6.2mm
